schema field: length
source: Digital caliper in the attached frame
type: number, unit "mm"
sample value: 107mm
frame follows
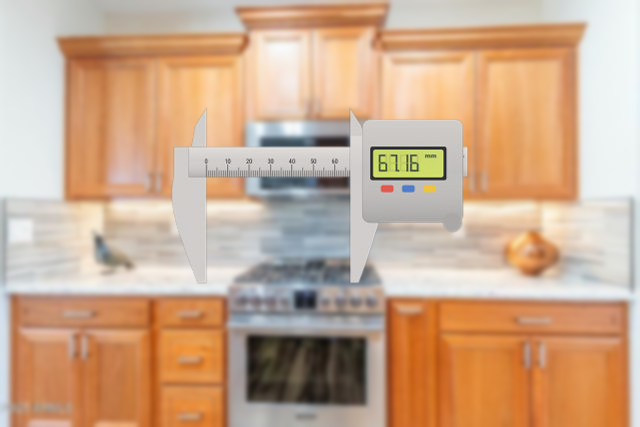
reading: 67.16mm
